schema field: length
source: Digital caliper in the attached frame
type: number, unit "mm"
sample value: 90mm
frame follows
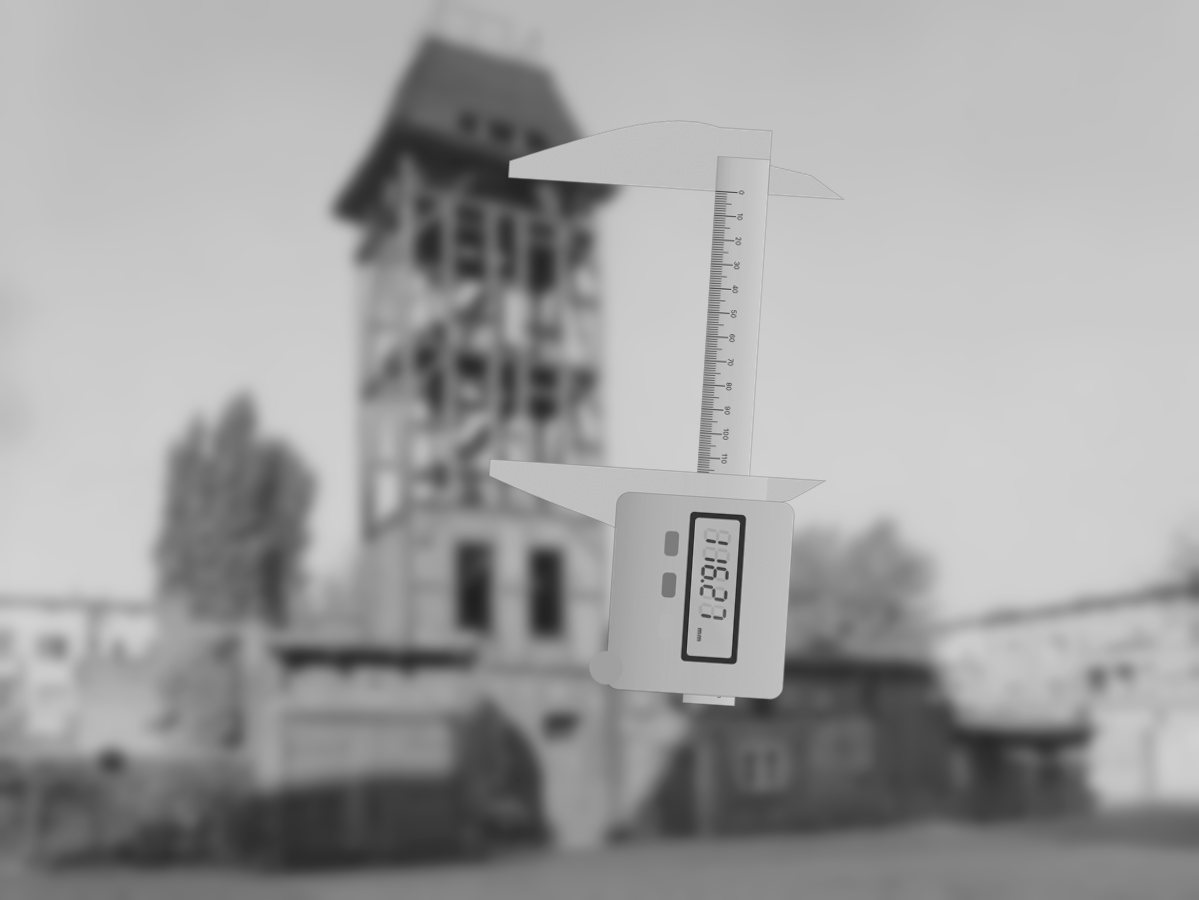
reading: 116.27mm
